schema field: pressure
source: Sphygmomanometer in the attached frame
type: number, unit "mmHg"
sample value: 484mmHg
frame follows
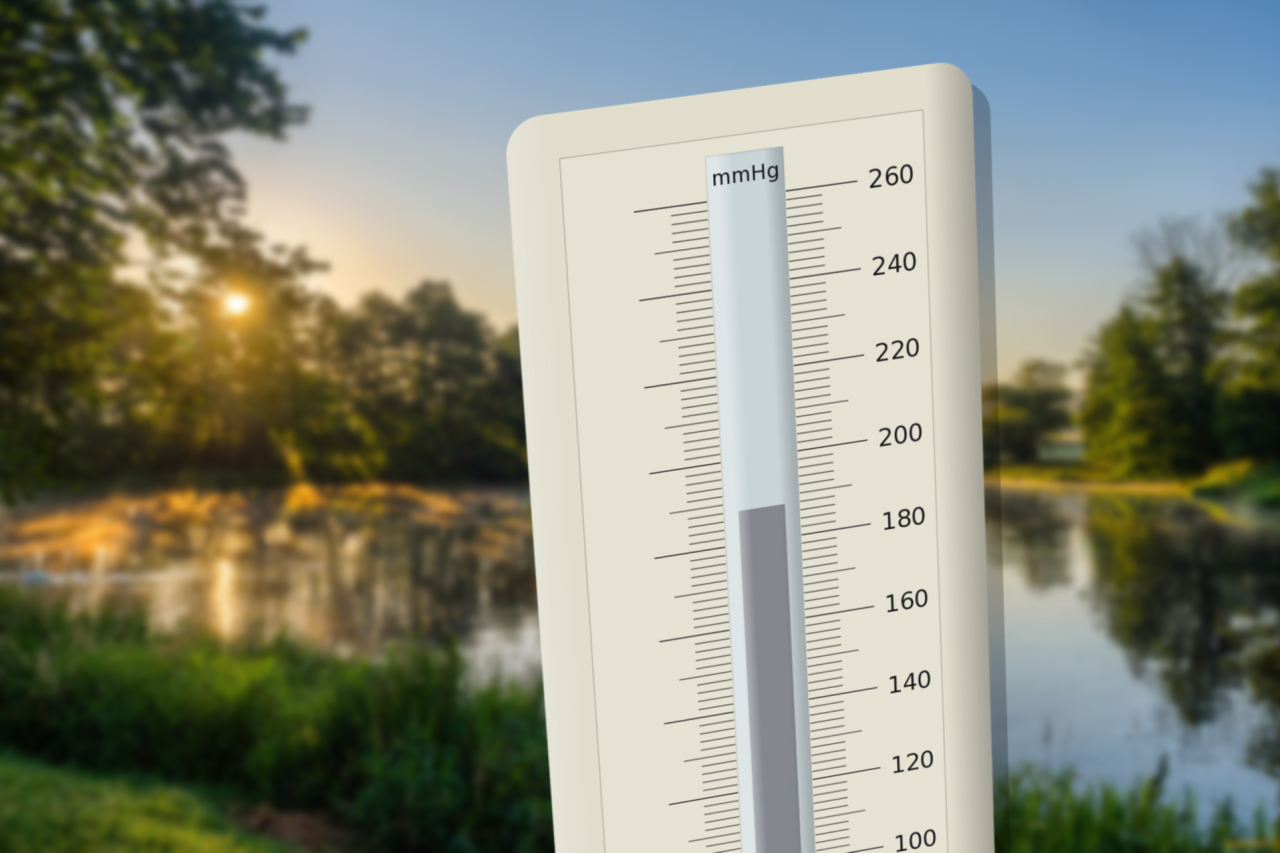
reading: 188mmHg
